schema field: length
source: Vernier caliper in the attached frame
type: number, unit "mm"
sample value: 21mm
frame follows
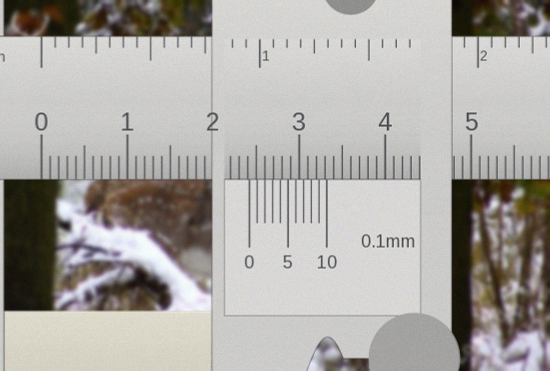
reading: 24.2mm
